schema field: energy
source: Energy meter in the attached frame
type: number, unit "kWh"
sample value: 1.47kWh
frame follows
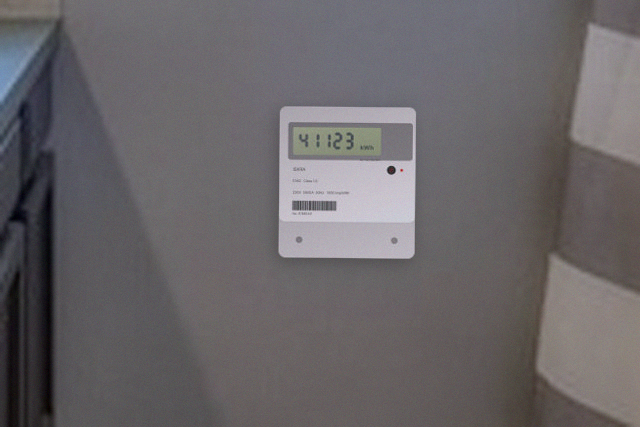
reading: 41123kWh
